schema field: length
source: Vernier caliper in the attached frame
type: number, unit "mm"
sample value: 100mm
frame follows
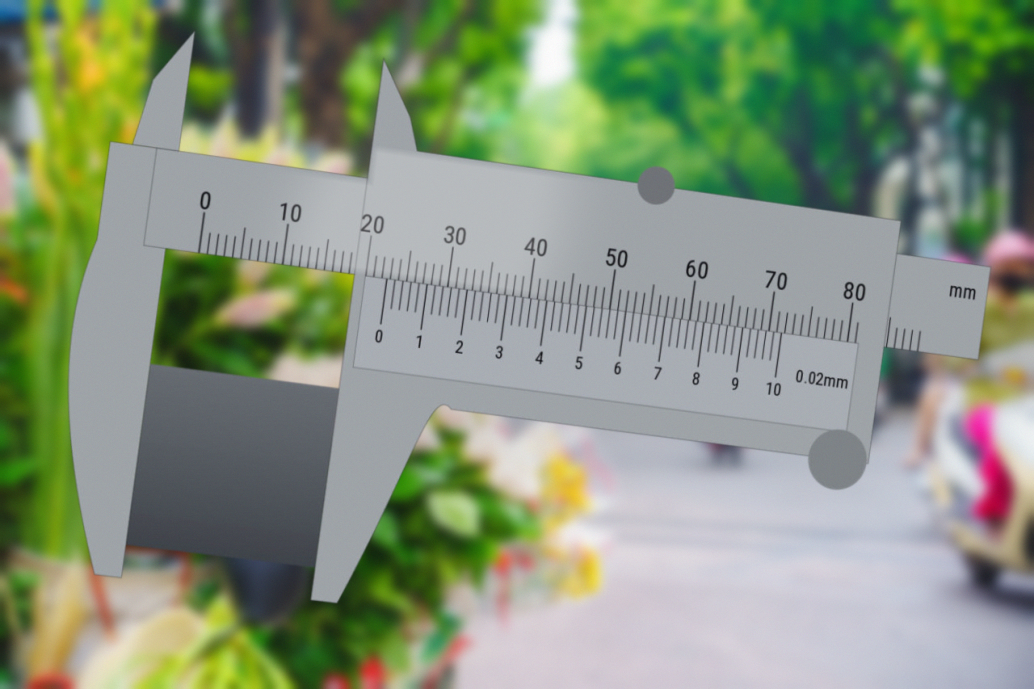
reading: 22.6mm
